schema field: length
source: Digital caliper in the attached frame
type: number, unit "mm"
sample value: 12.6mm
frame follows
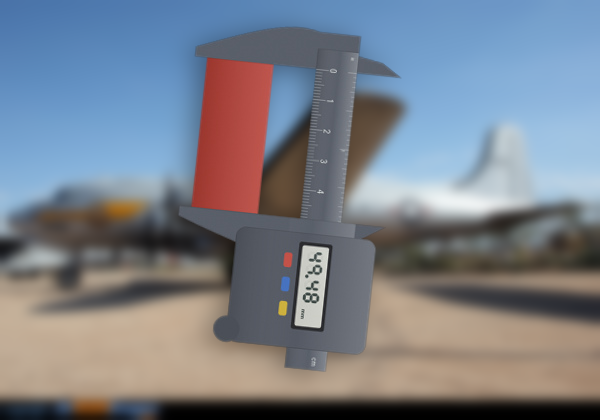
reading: 49.48mm
